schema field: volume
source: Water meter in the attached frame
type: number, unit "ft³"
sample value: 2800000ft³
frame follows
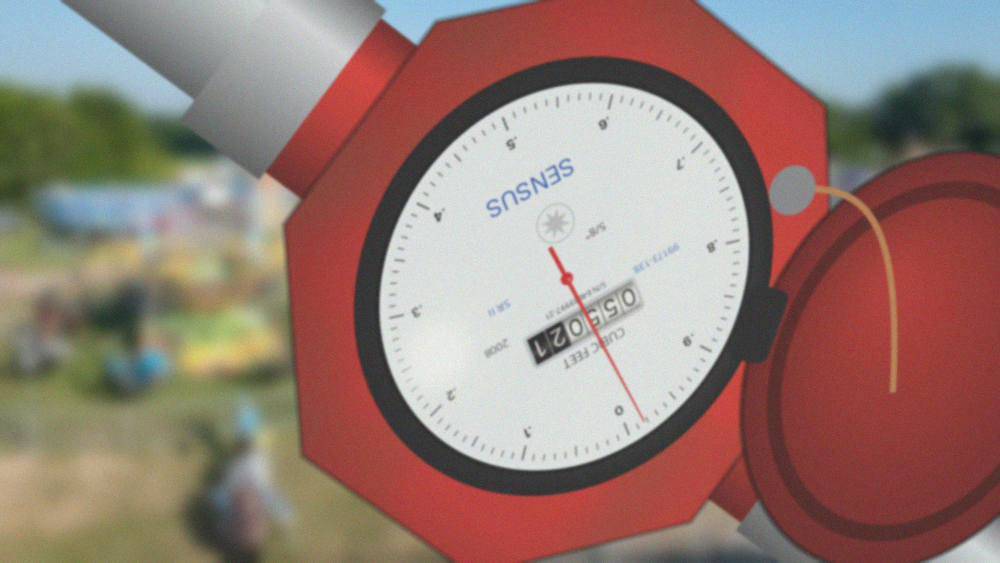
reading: 55020.98ft³
